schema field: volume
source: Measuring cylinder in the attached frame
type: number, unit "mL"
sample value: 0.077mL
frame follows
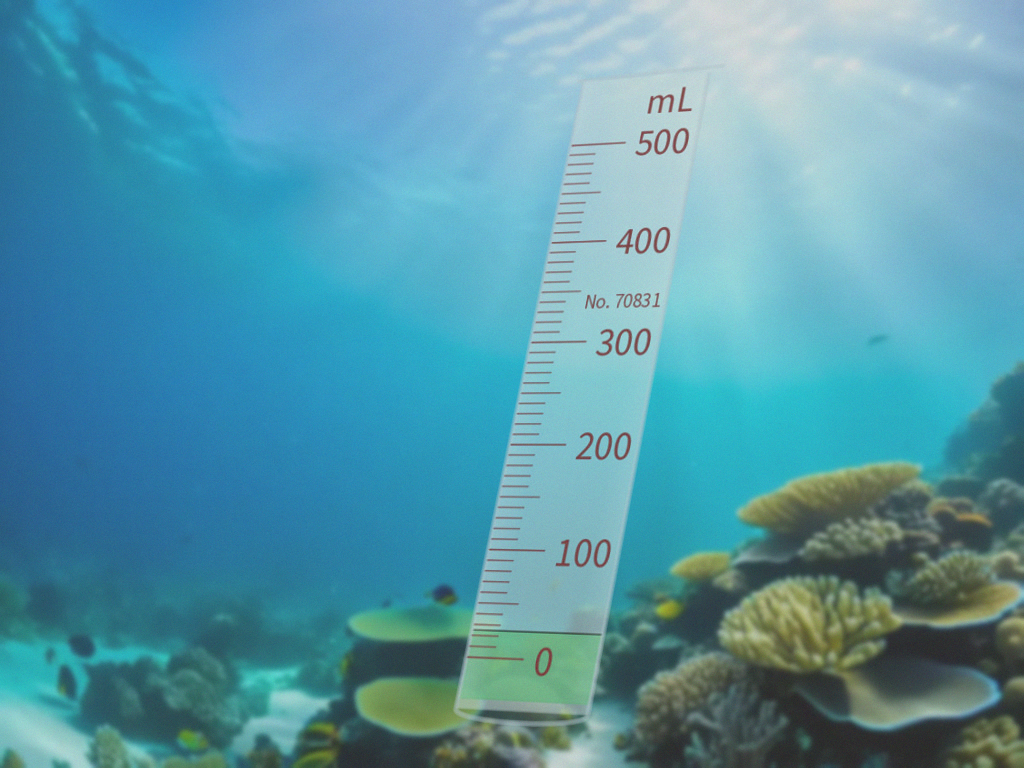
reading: 25mL
